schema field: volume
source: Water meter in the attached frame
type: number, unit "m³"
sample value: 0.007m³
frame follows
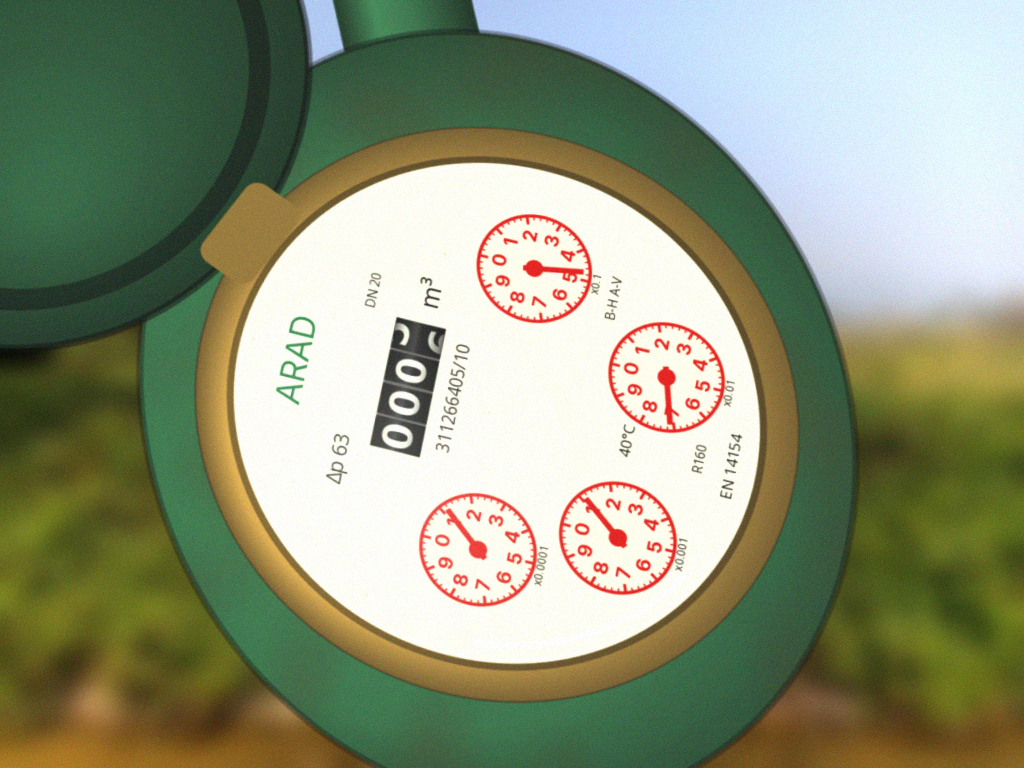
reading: 5.4711m³
